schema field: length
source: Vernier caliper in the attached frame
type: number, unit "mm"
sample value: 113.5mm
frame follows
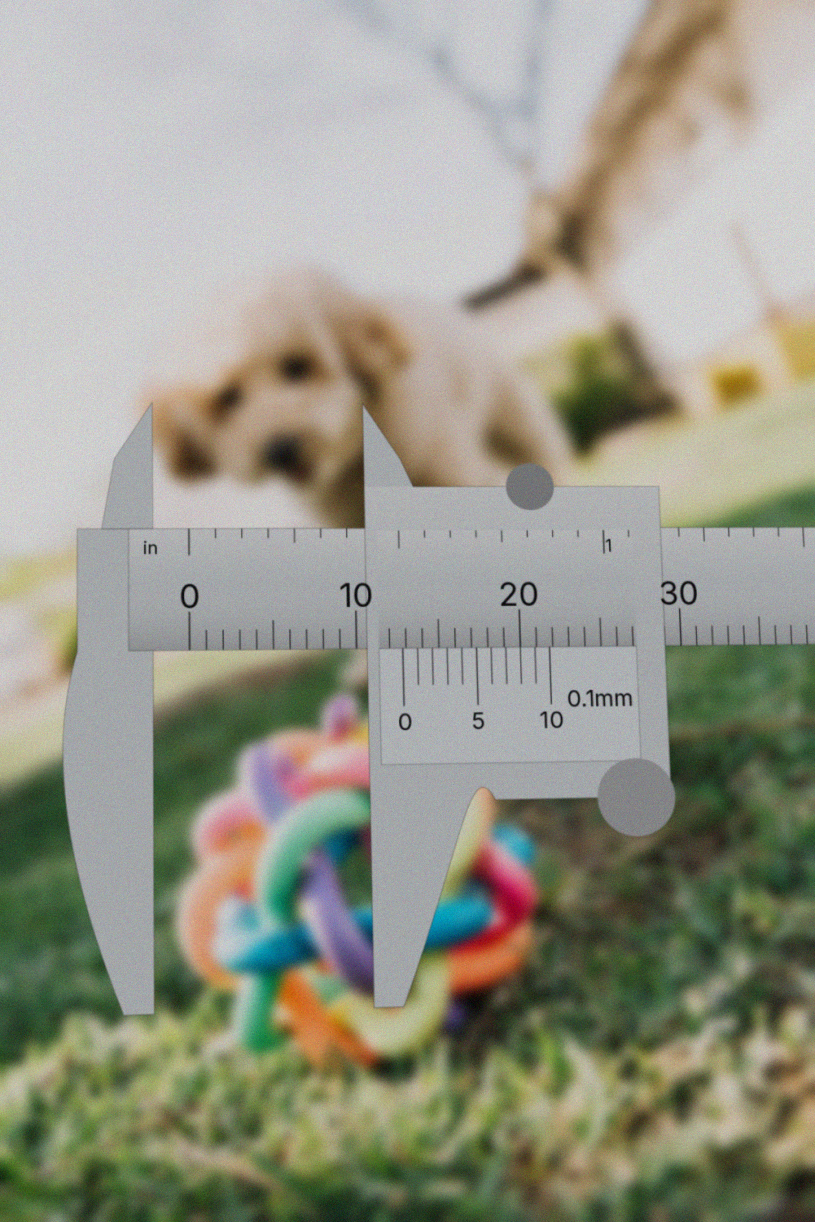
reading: 12.8mm
